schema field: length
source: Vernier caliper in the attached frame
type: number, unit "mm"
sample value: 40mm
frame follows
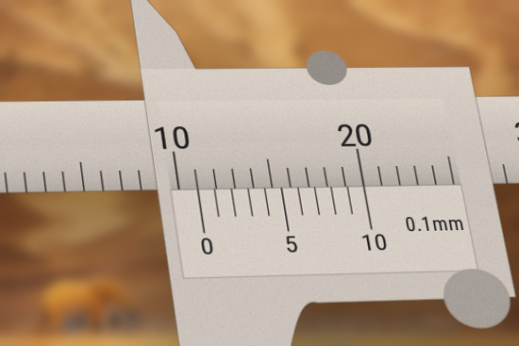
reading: 11.0mm
